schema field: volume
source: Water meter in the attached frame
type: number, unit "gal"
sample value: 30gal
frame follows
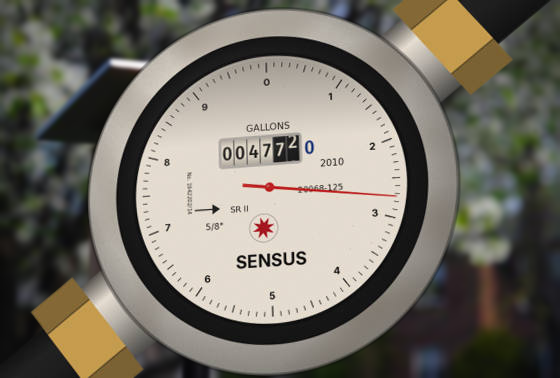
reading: 47722.7gal
